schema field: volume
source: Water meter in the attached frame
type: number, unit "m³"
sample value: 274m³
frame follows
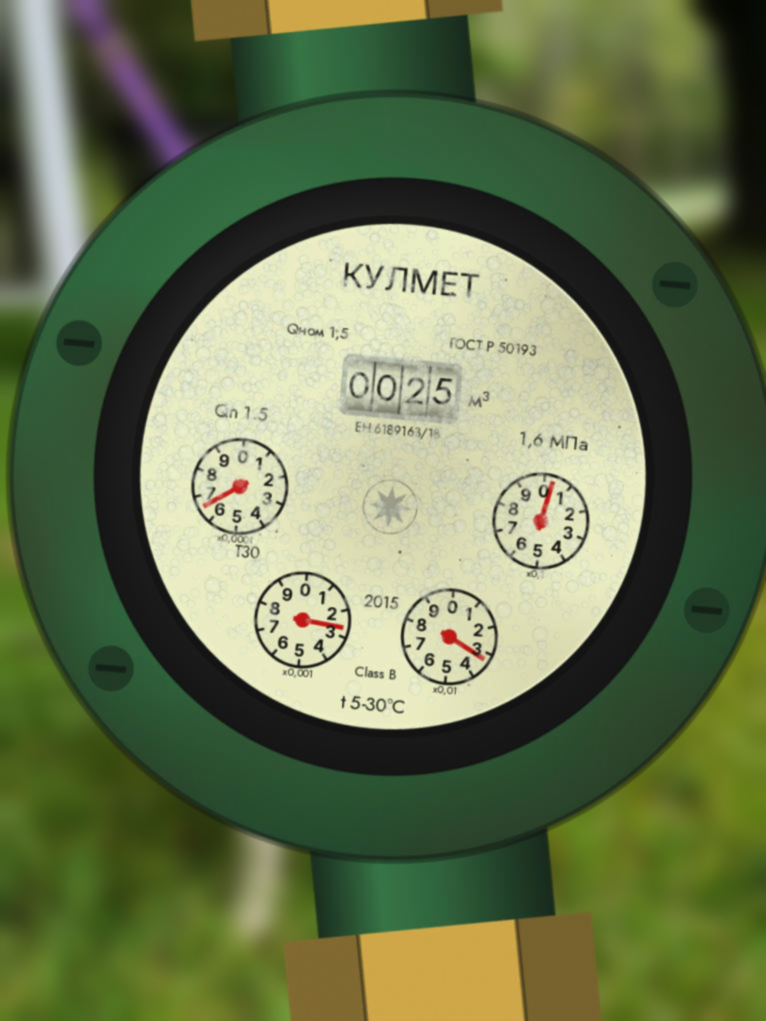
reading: 25.0326m³
